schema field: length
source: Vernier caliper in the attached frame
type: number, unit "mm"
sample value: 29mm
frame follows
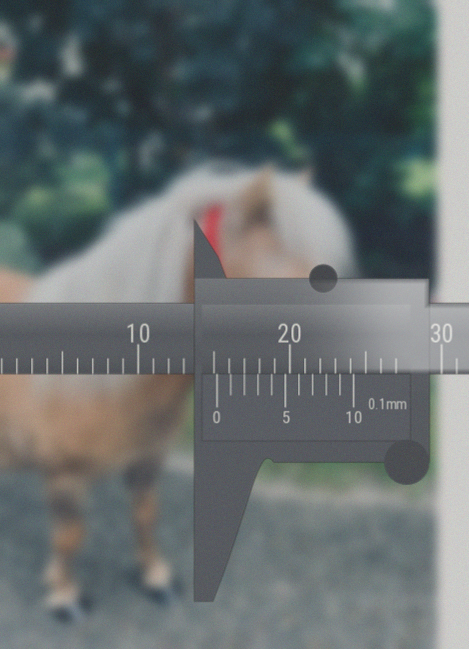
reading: 15.2mm
